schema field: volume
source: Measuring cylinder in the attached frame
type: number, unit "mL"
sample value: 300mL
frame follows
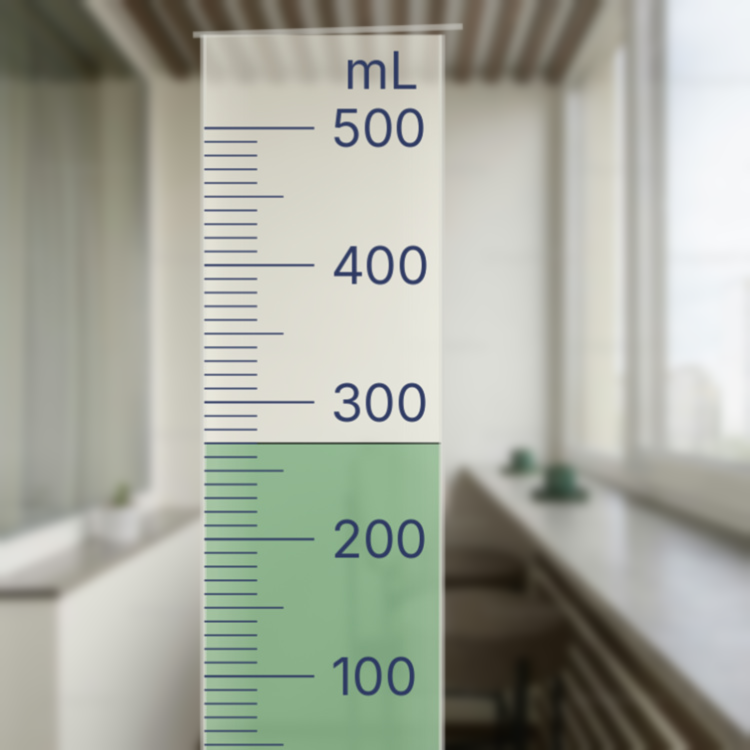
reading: 270mL
